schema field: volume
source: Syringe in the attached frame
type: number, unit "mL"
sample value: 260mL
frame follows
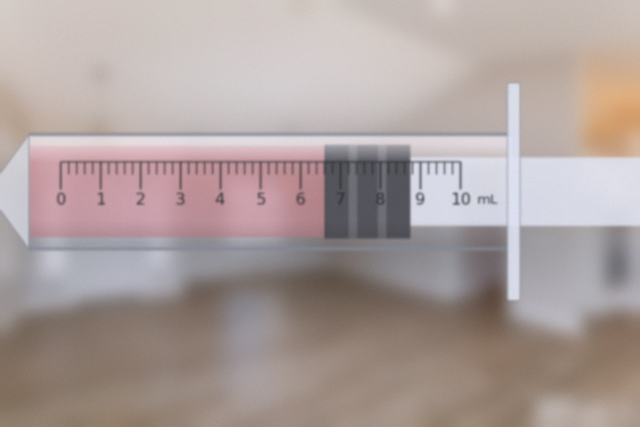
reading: 6.6mL
